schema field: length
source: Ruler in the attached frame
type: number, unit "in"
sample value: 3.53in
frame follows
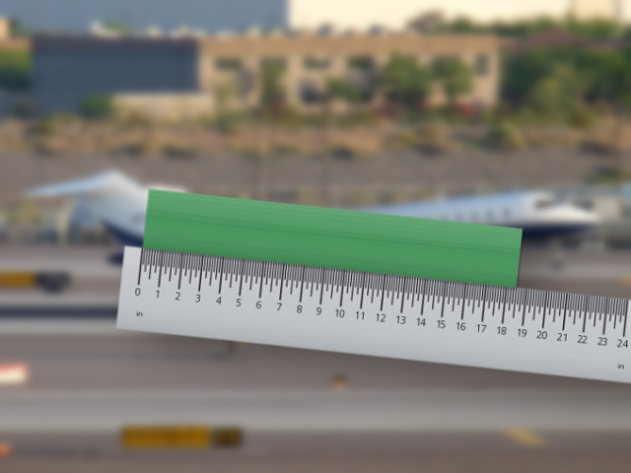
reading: 18.5in
